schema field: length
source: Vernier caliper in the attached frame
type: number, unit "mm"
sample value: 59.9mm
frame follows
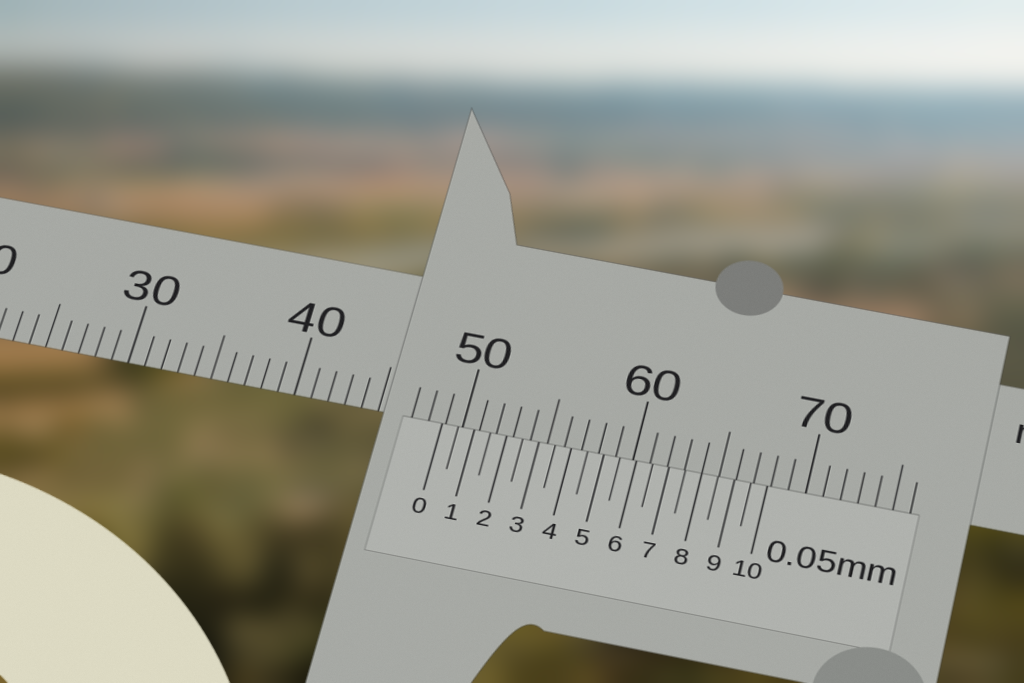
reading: 48.8mm
